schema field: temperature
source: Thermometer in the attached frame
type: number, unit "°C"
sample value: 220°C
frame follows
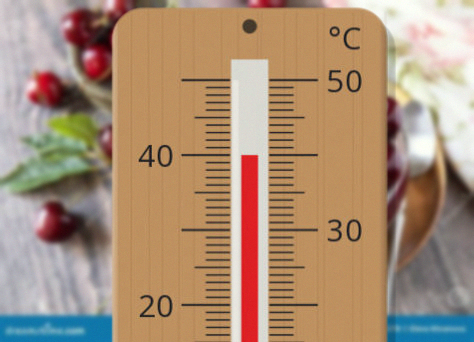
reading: 40°C
